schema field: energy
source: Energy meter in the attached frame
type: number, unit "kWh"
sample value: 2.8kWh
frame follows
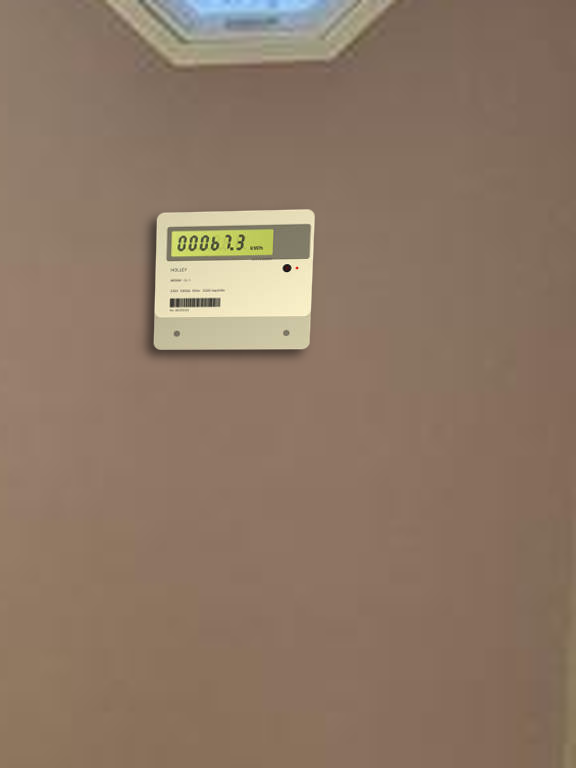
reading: 67.3kWh
